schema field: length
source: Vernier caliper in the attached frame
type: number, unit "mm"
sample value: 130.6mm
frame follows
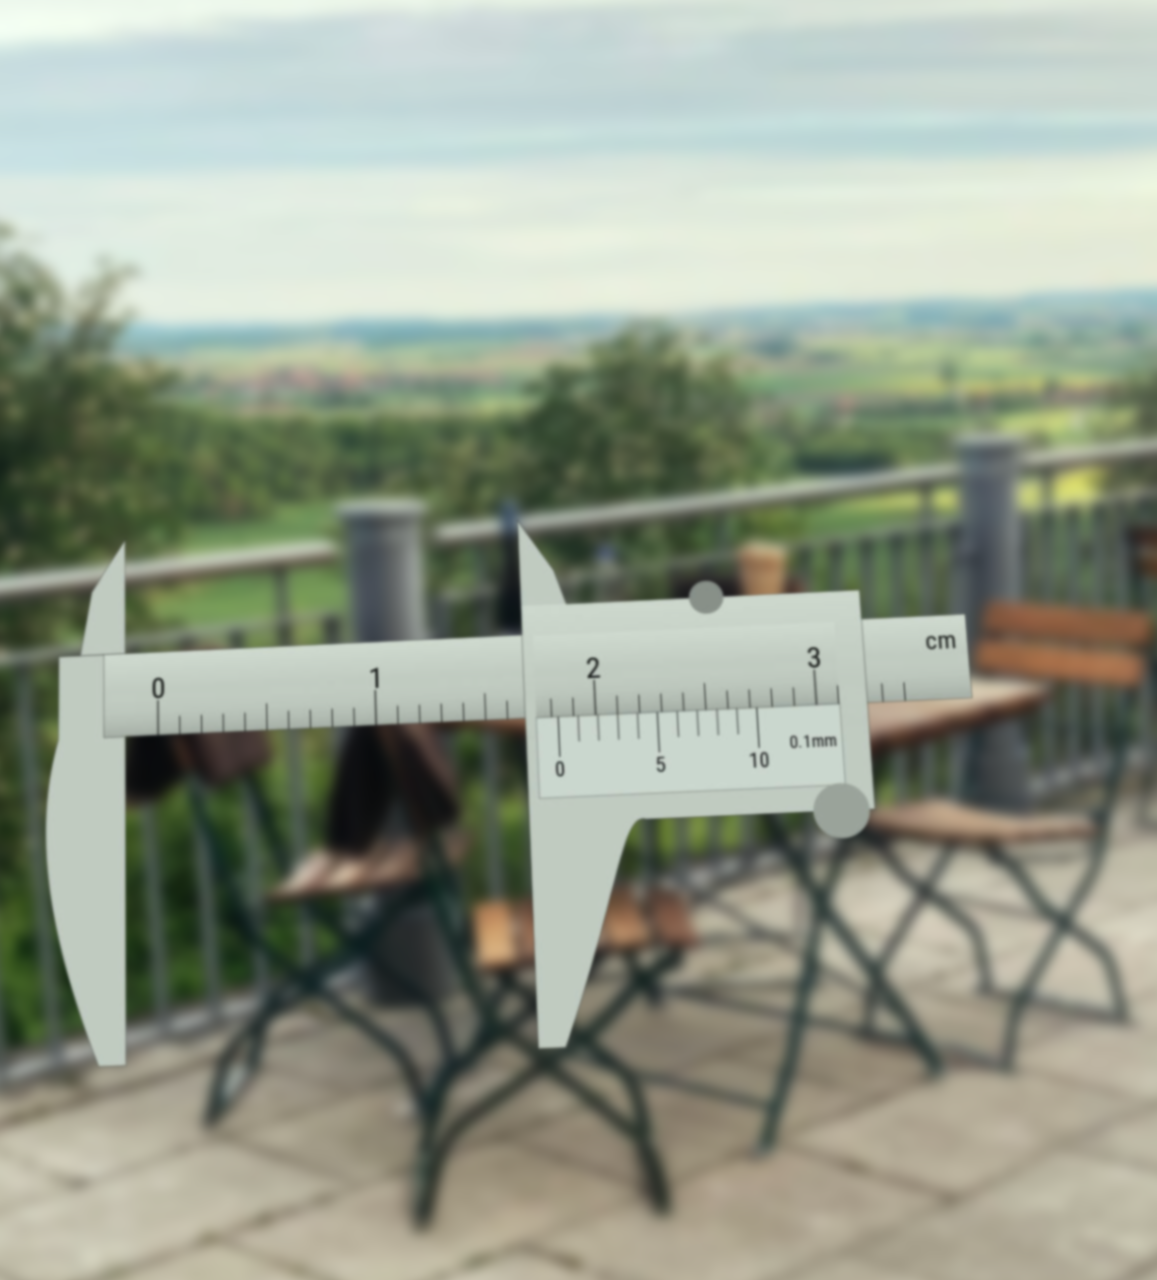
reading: 18.3mm
